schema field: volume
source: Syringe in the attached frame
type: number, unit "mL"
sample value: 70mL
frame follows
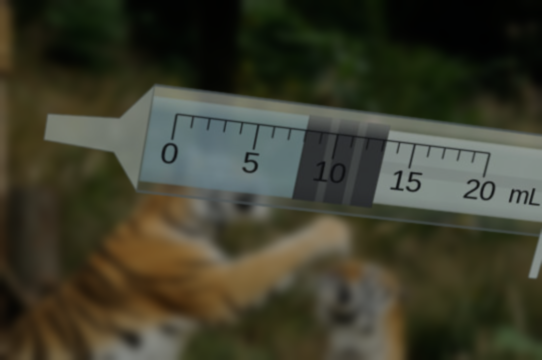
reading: 8mL
